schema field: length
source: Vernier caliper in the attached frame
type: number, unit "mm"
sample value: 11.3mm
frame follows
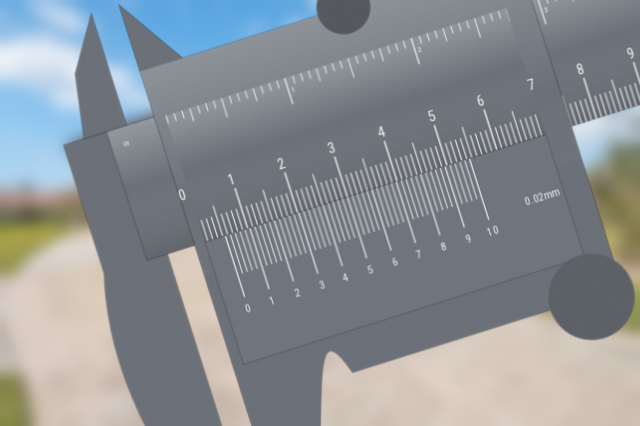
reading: 5.5mm
